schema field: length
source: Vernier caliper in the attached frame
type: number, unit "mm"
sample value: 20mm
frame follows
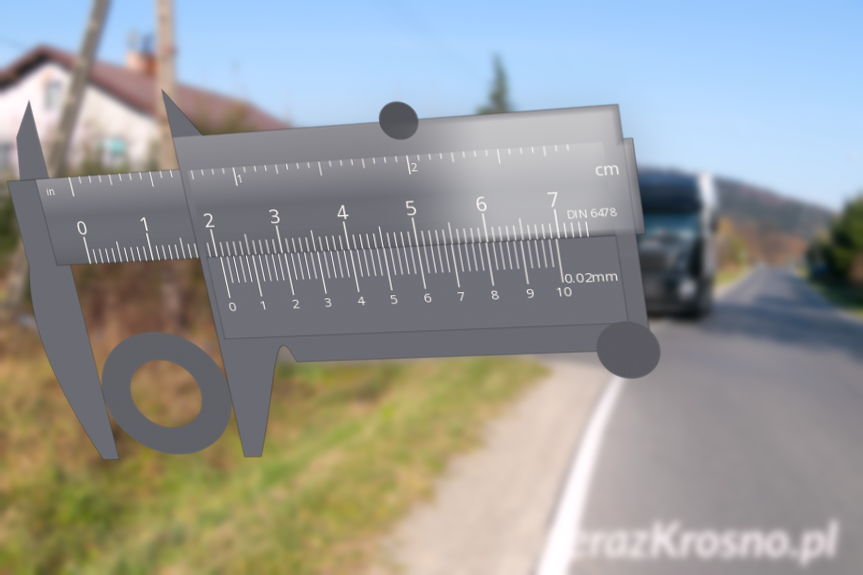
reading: 20.6mm
